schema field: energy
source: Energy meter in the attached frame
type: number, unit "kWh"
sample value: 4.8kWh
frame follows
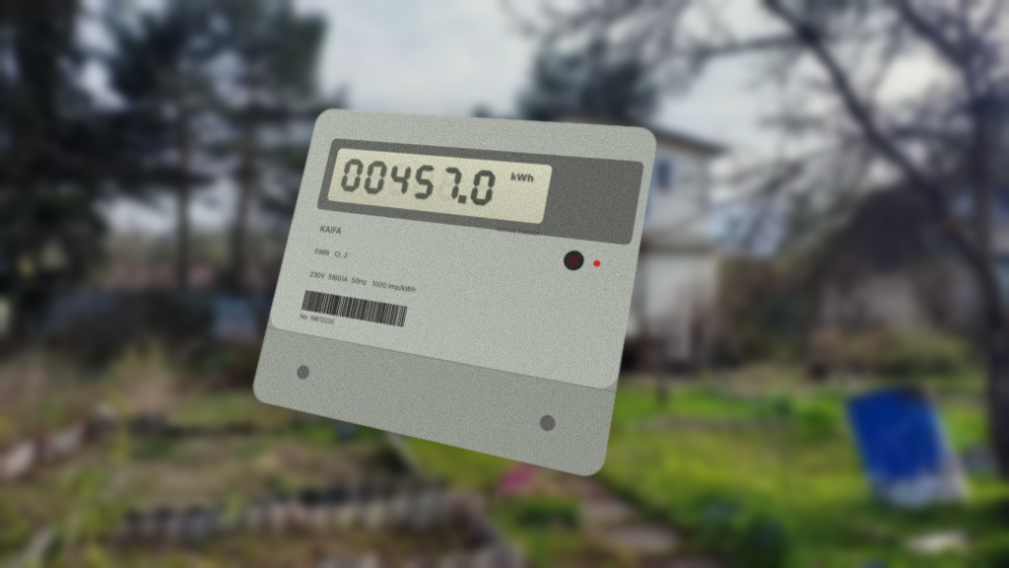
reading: 457.0kWh
